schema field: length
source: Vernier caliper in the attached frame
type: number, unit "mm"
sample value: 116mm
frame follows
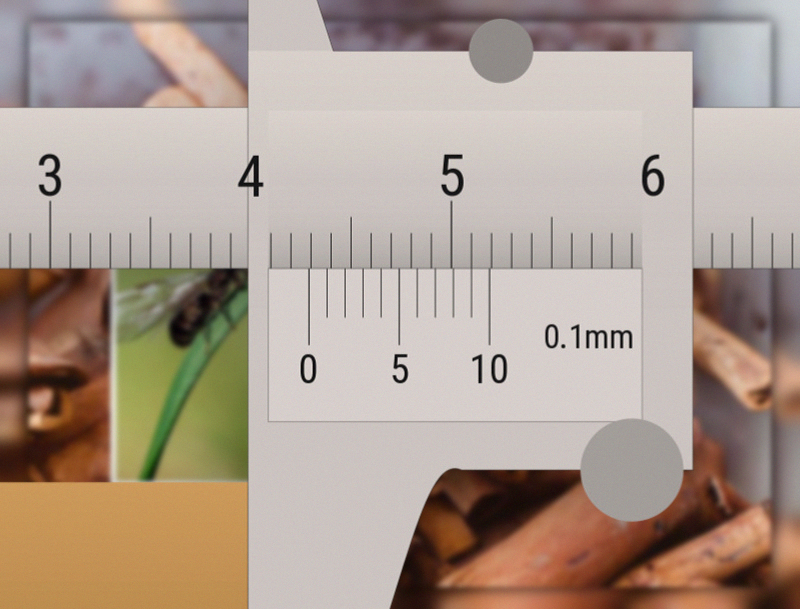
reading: 42.9mm
